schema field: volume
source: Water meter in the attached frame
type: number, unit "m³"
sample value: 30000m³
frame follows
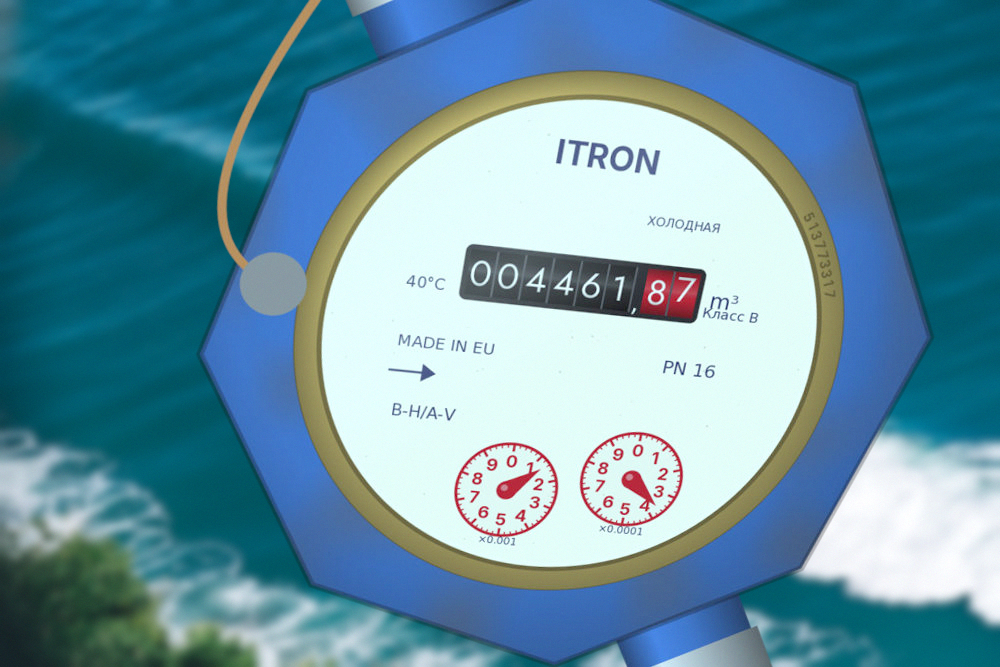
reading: 4461.8713m³
